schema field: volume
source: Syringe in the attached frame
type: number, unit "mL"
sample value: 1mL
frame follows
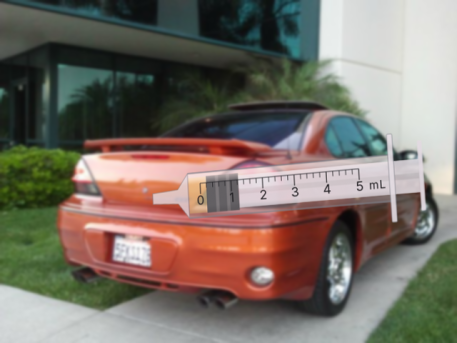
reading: 0.2mL
